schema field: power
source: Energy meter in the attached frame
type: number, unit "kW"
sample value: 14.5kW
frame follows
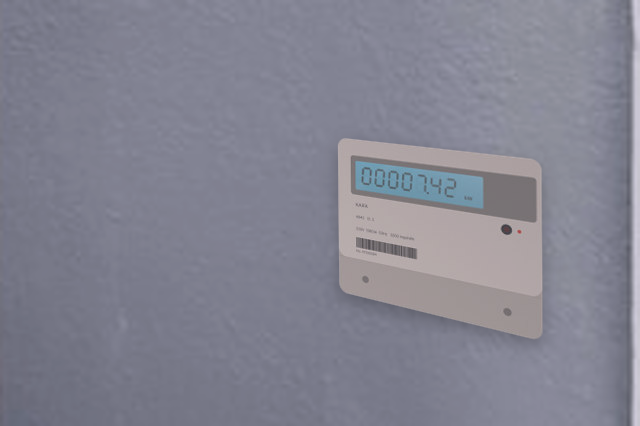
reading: 7.42kW
